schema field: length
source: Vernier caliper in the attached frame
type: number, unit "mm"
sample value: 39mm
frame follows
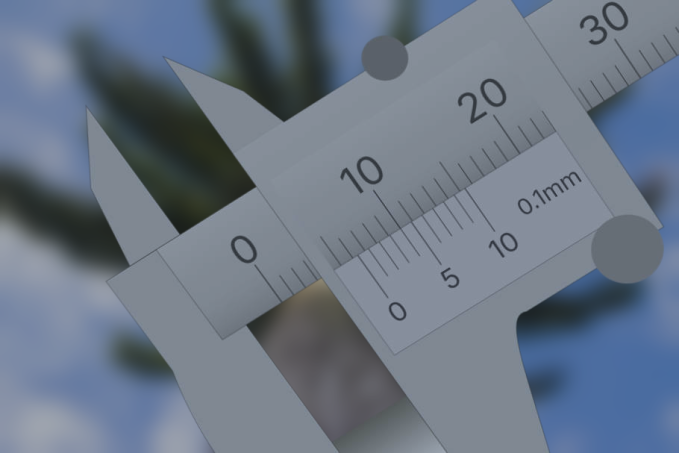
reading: 6.4mm
